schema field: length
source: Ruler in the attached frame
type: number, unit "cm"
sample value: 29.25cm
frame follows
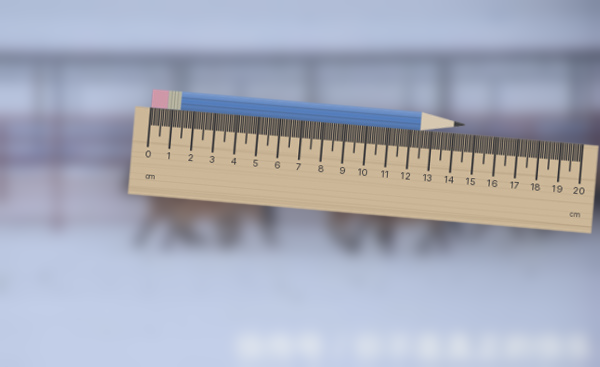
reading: 14.5cm
